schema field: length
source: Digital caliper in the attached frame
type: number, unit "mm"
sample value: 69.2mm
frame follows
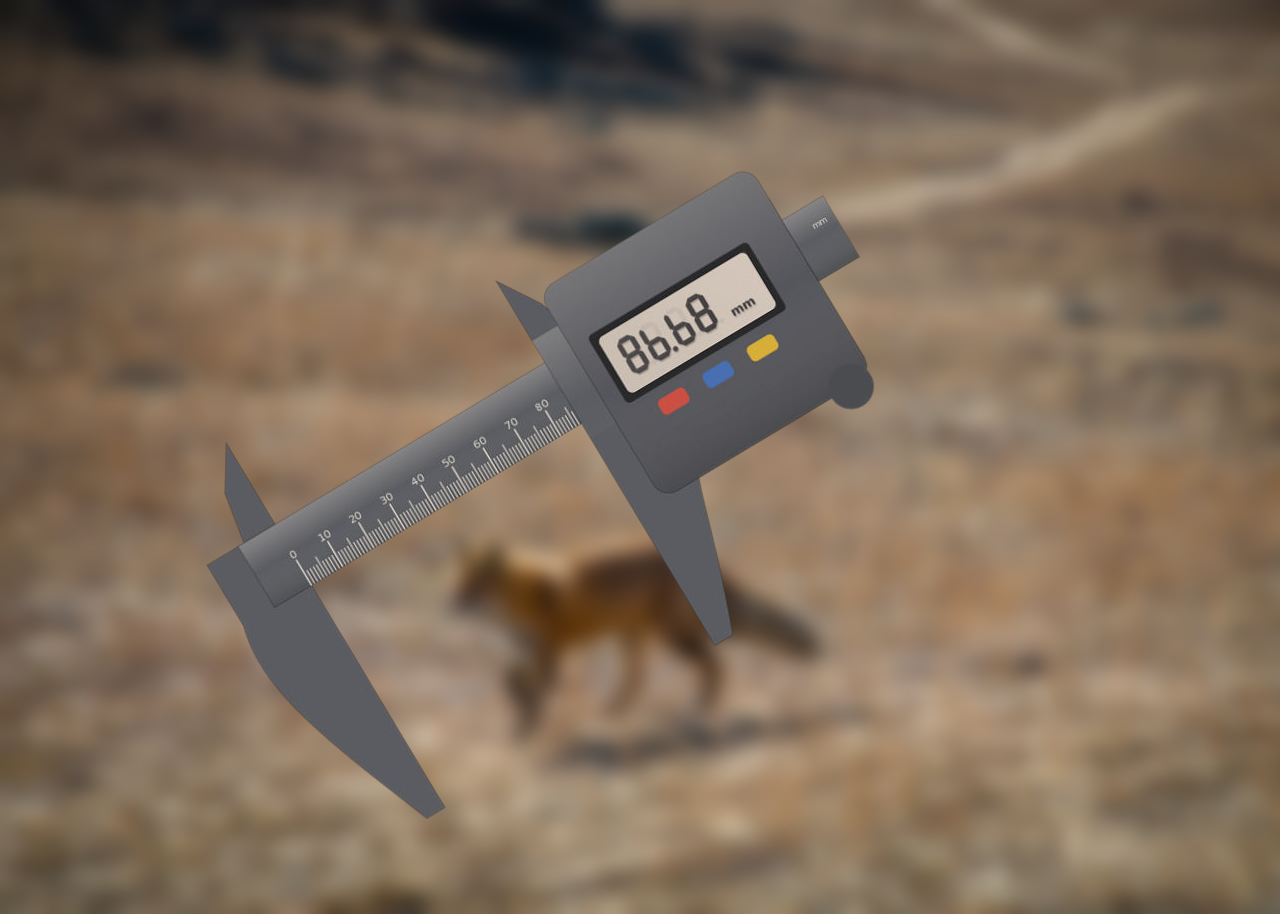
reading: 86.68mm
